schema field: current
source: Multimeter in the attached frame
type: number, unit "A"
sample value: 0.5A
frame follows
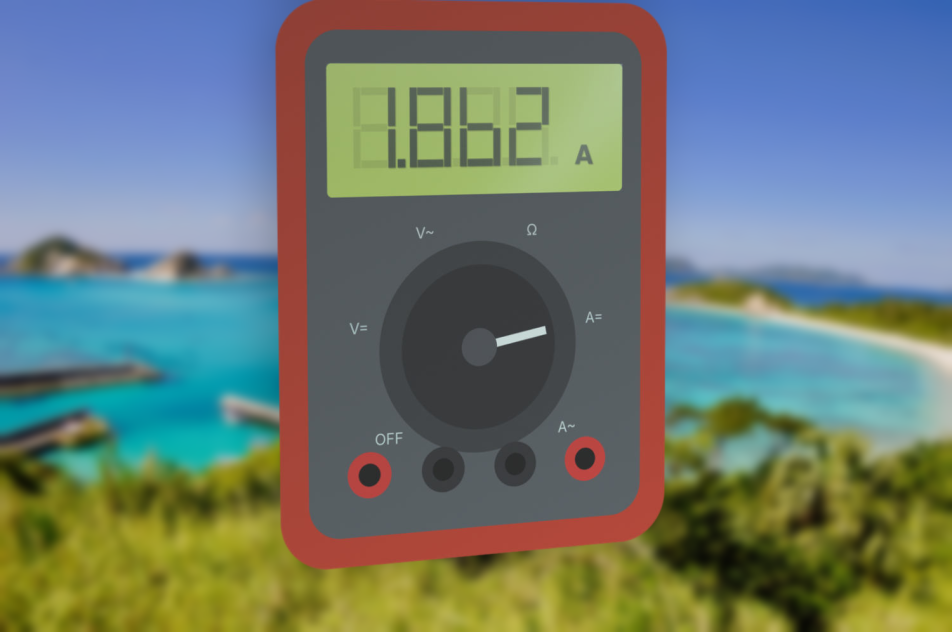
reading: 1.862A
